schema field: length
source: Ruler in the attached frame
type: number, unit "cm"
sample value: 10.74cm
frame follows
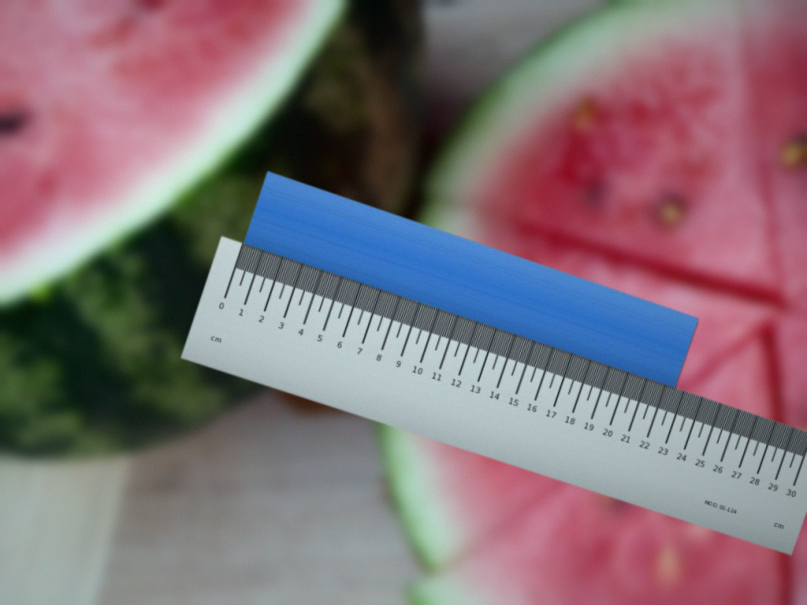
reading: 22.5cm
